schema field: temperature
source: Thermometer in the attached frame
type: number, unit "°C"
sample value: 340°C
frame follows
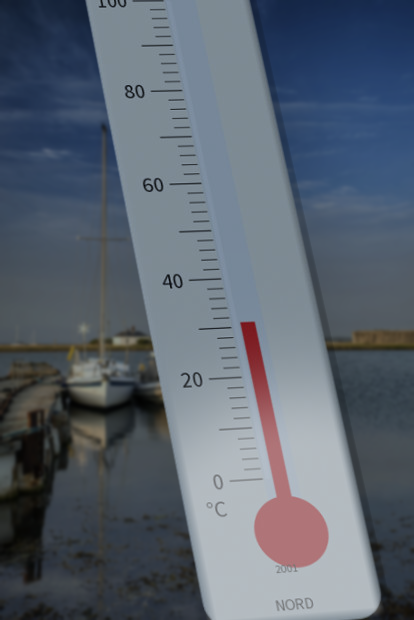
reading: 31°C
